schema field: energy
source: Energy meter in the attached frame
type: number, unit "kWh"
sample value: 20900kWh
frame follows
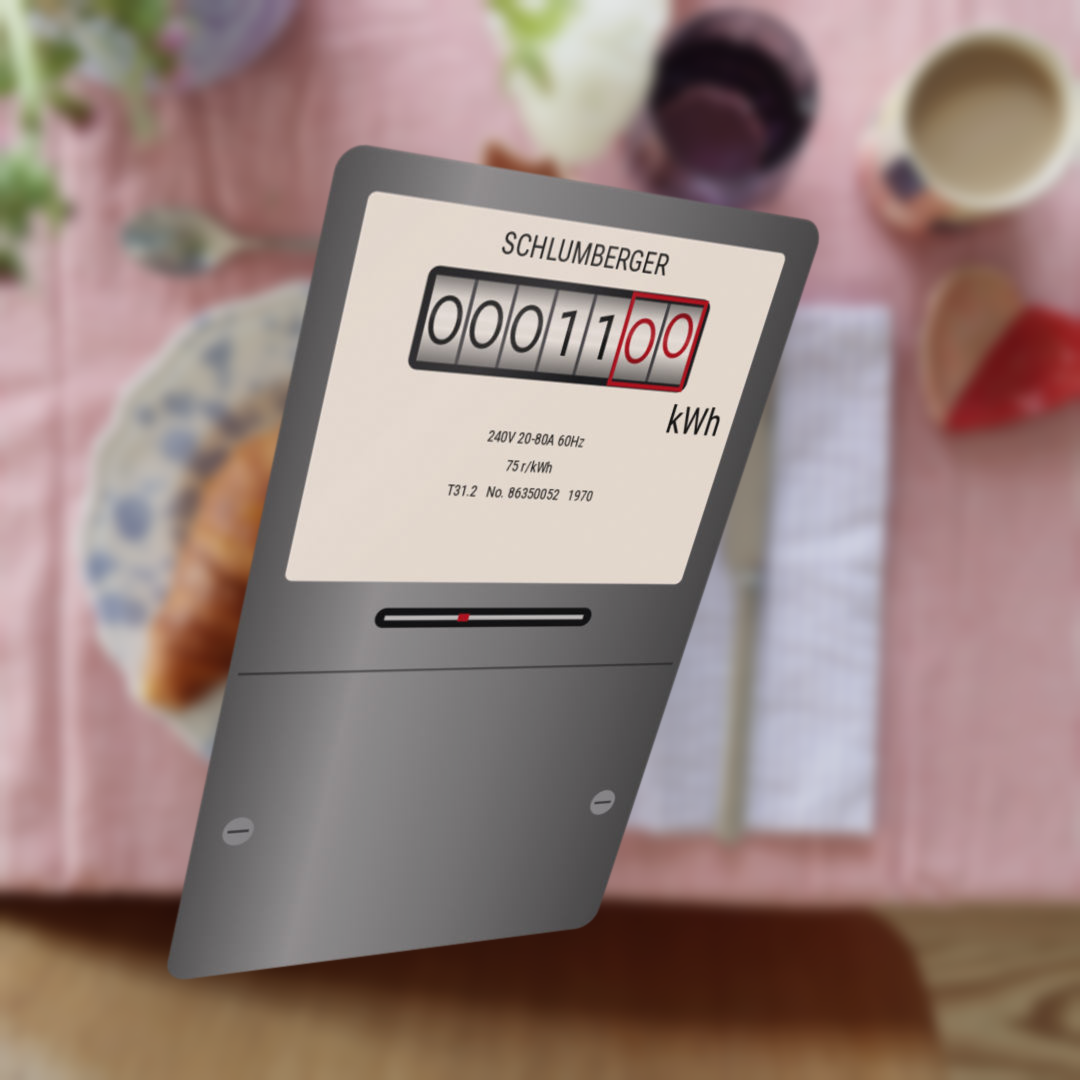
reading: 11.00kWh
